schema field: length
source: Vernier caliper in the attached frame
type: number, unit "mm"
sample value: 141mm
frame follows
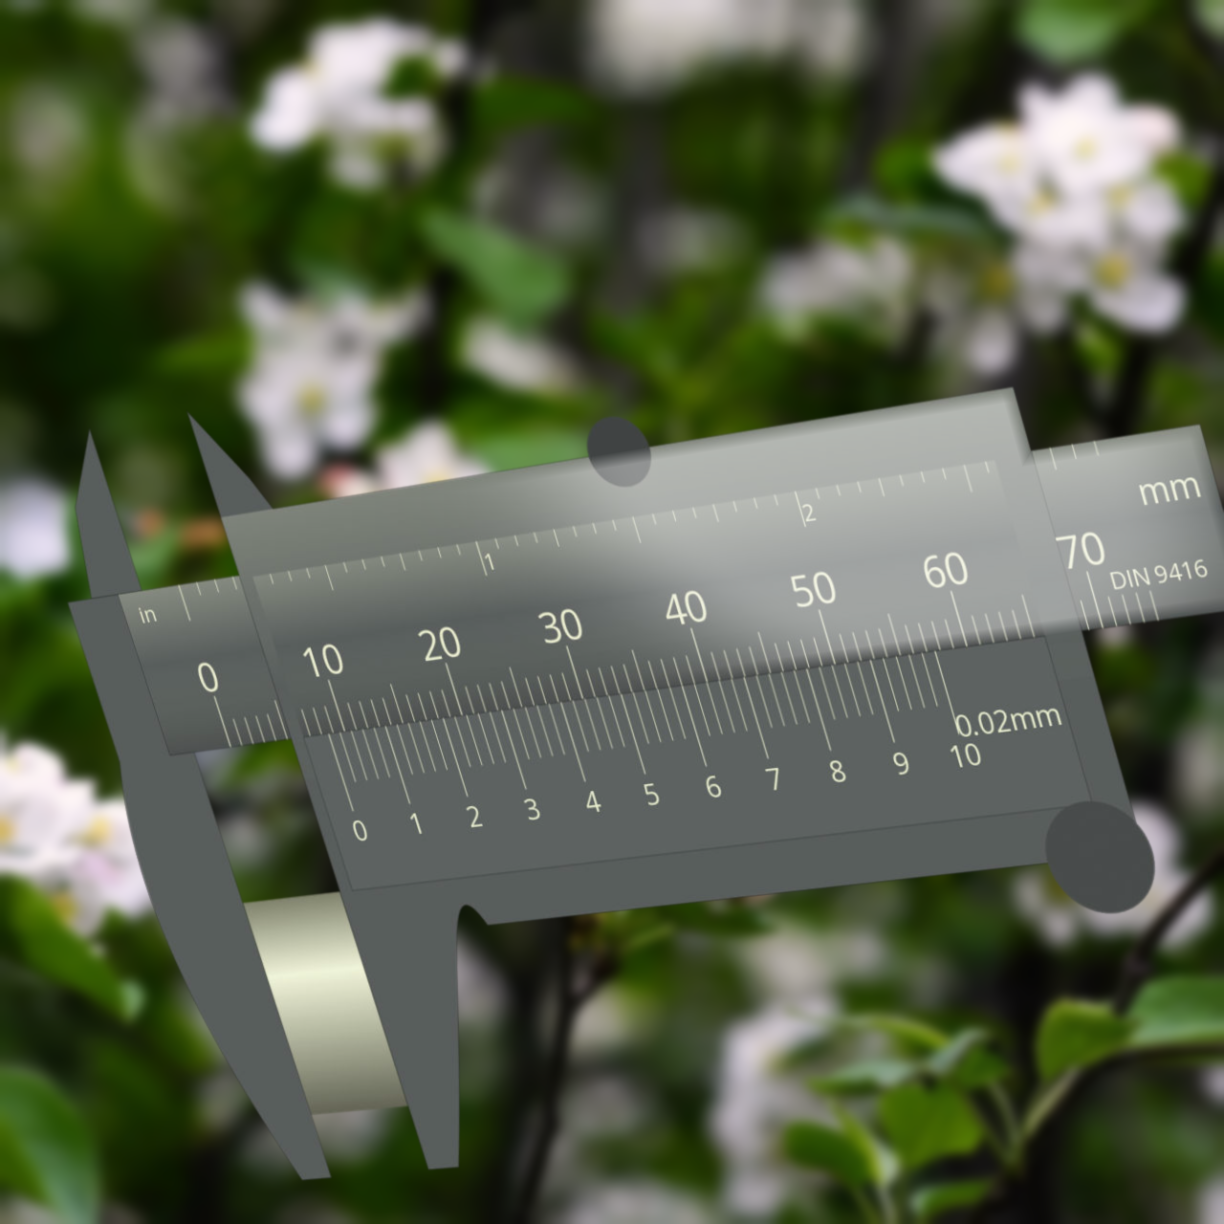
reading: 8.6mm
